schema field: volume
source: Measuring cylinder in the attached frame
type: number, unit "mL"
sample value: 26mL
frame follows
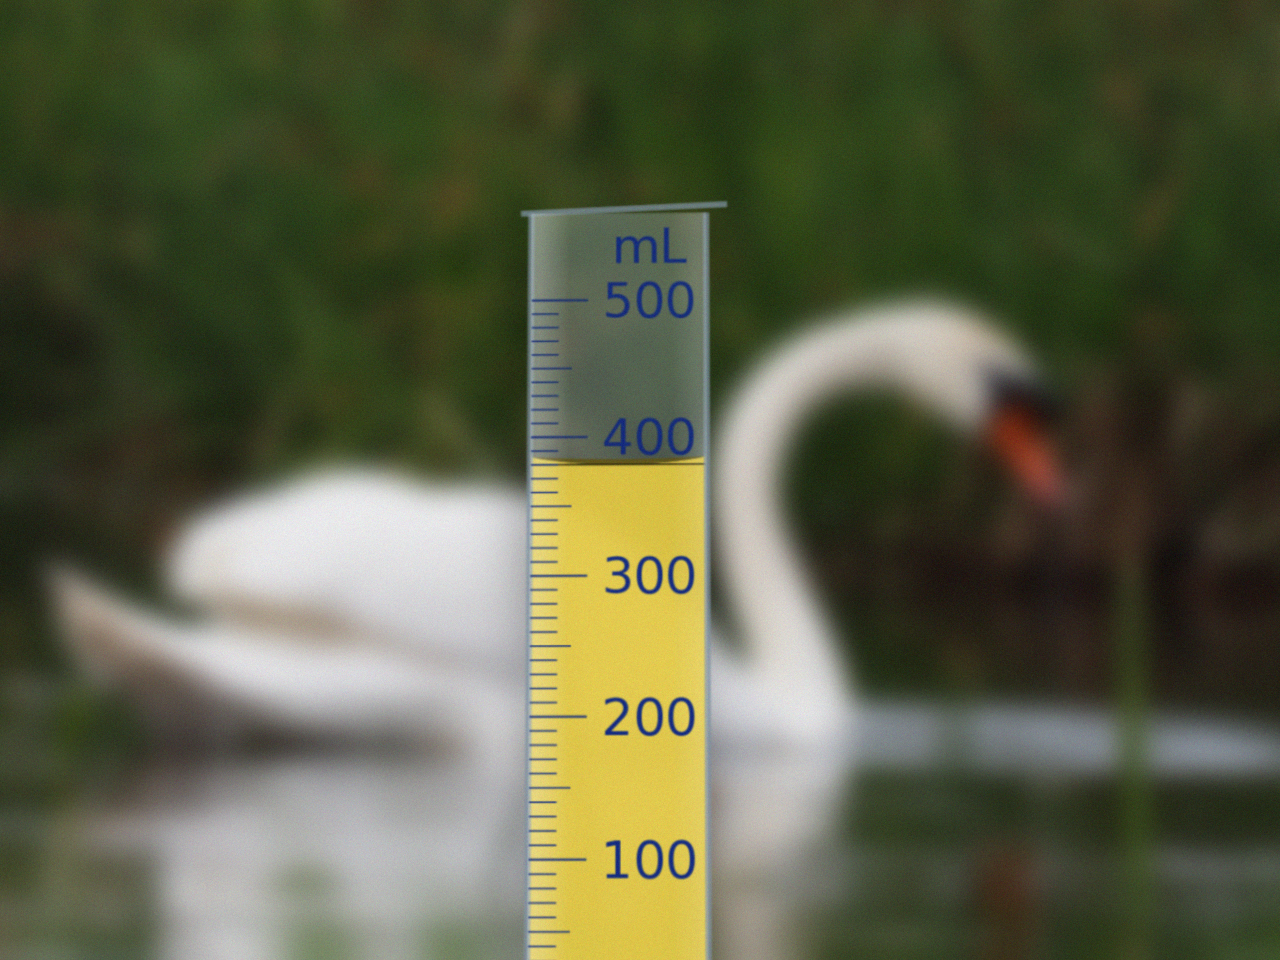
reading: 380mL
